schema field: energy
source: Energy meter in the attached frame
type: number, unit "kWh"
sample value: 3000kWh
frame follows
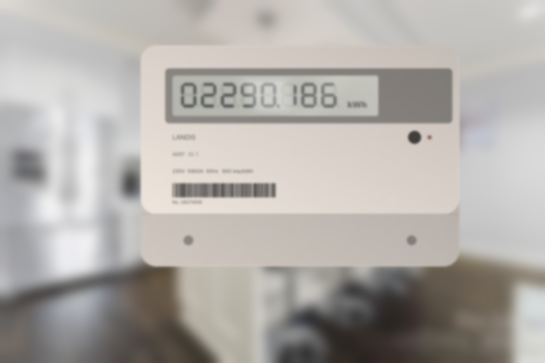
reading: 2290.186kWh
